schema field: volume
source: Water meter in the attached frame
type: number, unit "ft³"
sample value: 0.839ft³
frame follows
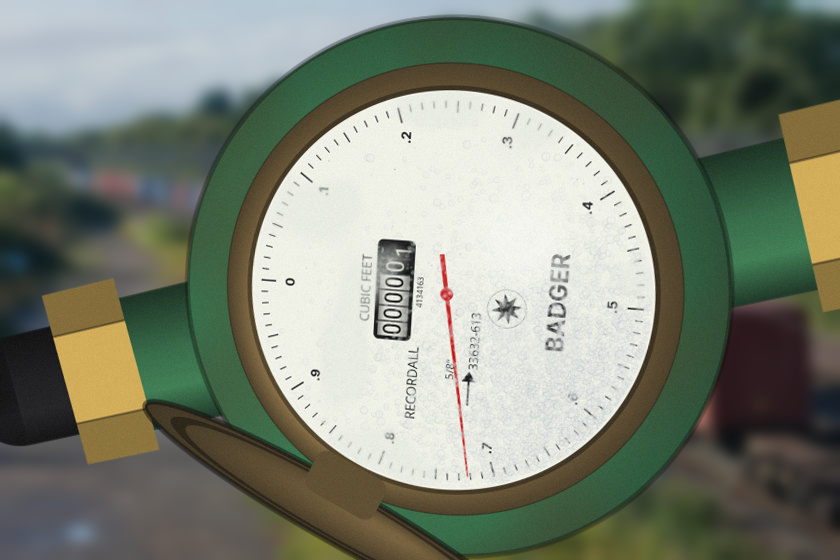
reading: 0.72ft³
